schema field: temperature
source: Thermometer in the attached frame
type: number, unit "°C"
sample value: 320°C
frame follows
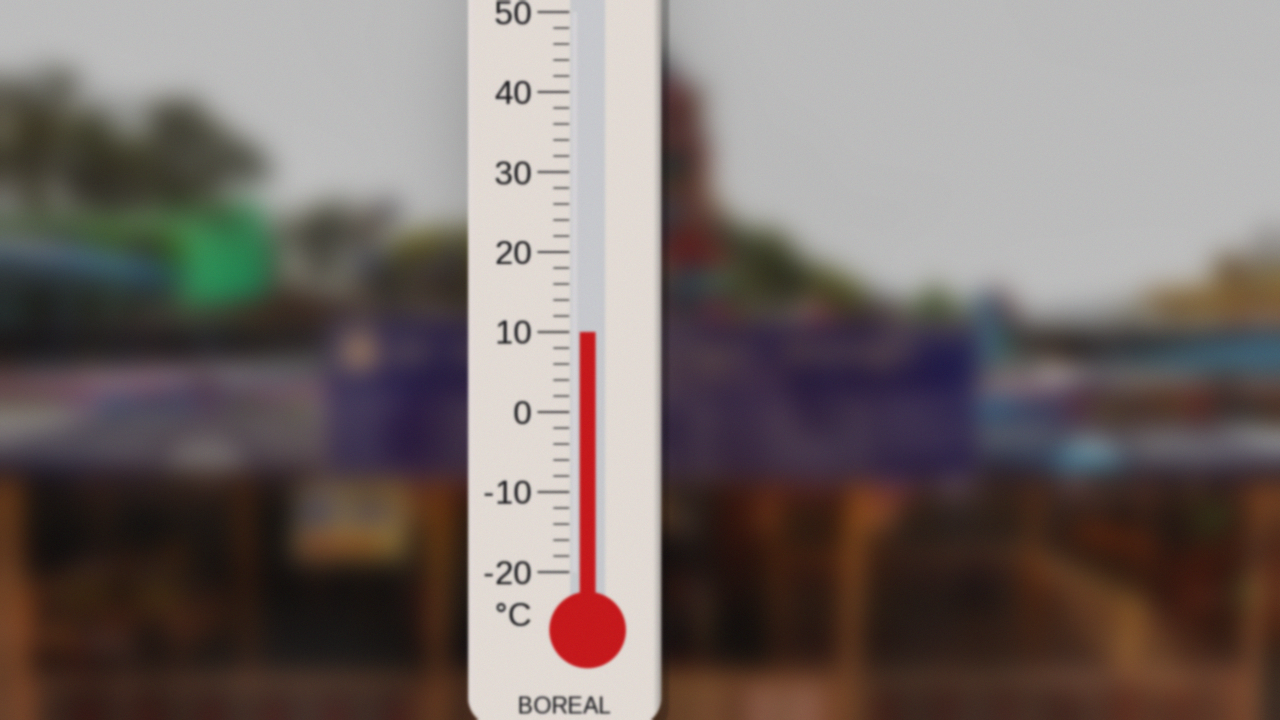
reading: 10°C
